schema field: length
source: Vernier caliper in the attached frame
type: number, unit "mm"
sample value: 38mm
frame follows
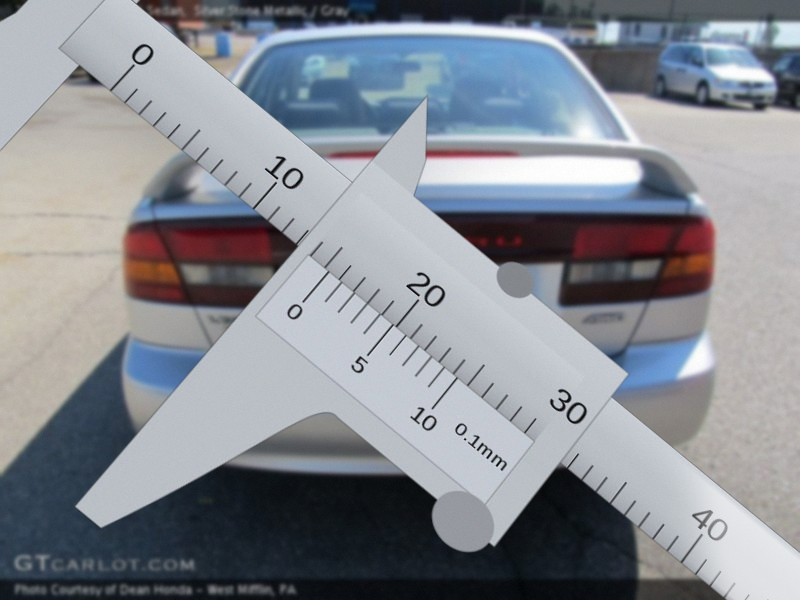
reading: 15.3mm
